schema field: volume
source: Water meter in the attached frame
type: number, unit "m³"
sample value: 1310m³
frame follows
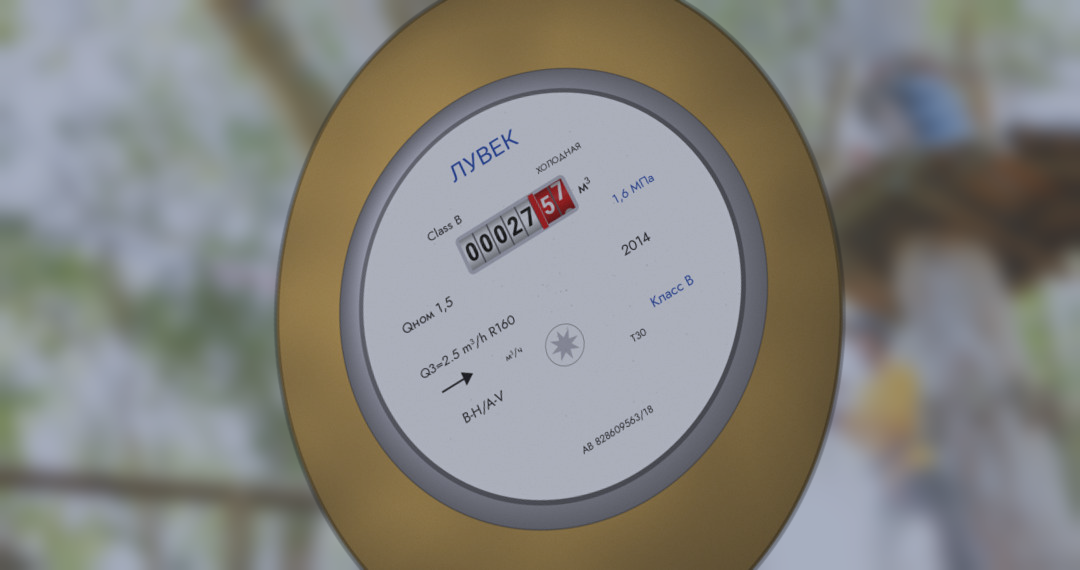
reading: 27.57m³
